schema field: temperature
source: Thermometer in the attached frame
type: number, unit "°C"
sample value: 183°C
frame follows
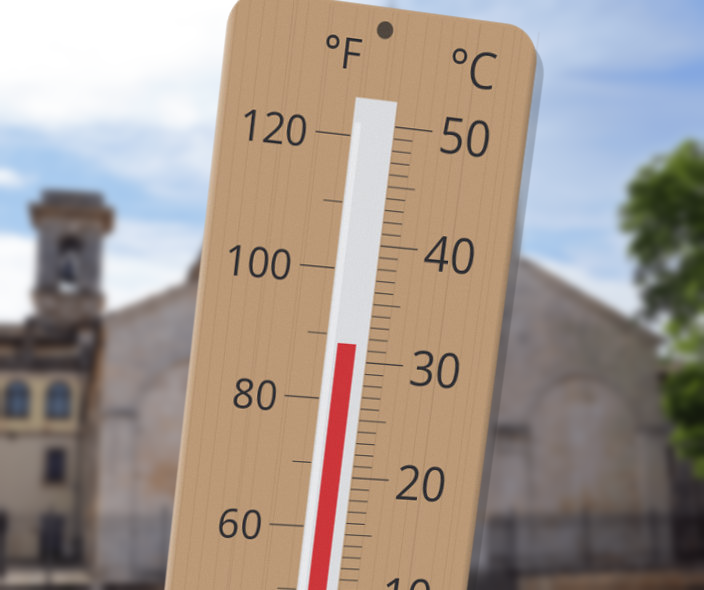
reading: 31.5°C
